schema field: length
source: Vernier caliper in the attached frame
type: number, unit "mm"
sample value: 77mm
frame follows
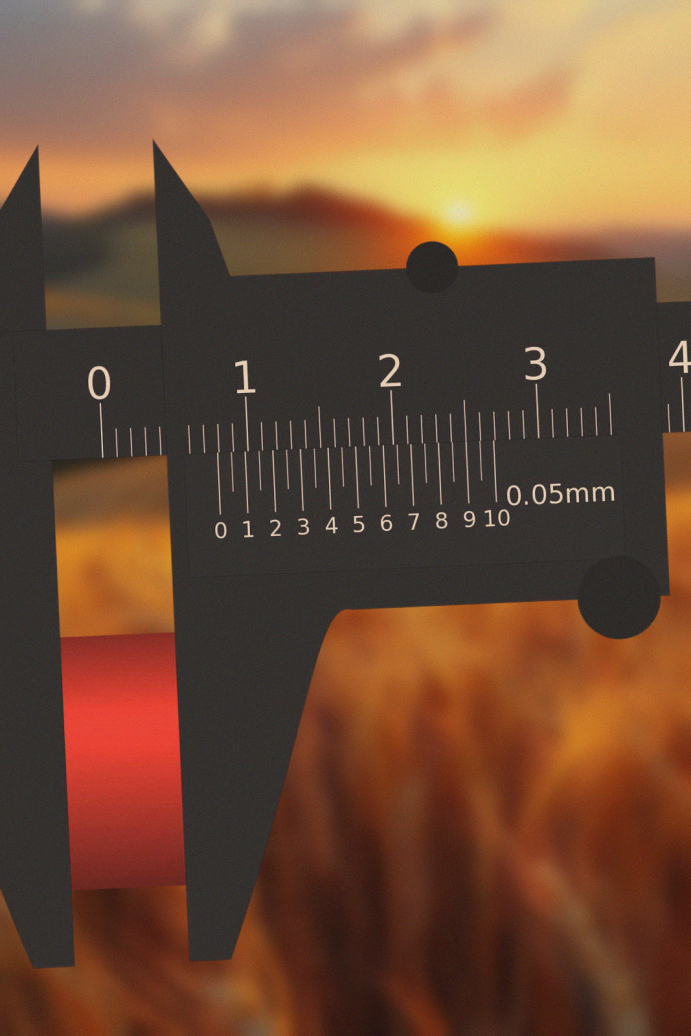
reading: 7.9mm
